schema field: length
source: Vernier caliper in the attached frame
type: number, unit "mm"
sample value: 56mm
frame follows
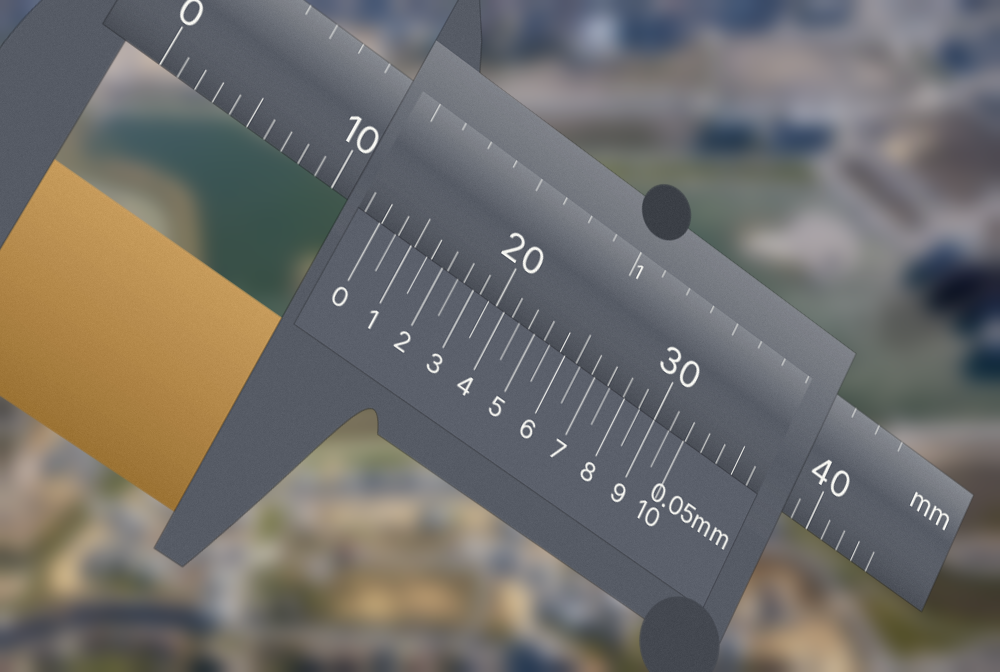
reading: 12.9mm
